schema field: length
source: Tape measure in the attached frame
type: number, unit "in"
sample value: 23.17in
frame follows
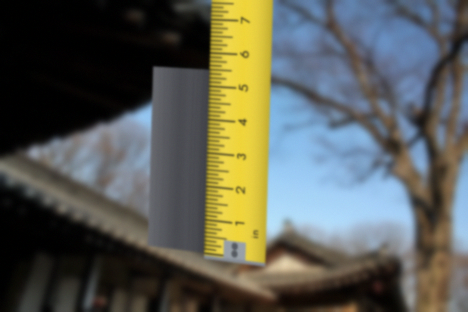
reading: 5.5in
